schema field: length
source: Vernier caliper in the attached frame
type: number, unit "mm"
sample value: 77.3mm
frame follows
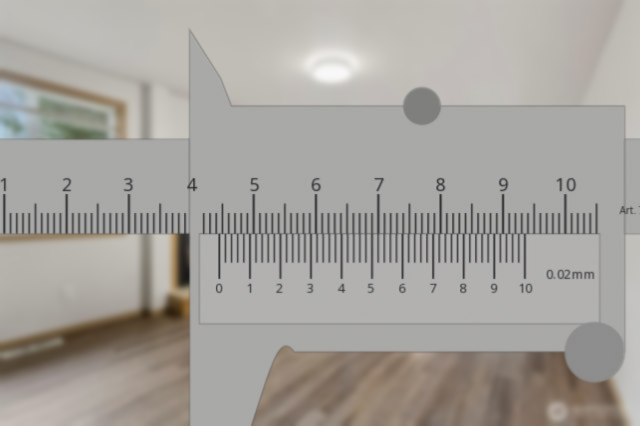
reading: 44.5mm
